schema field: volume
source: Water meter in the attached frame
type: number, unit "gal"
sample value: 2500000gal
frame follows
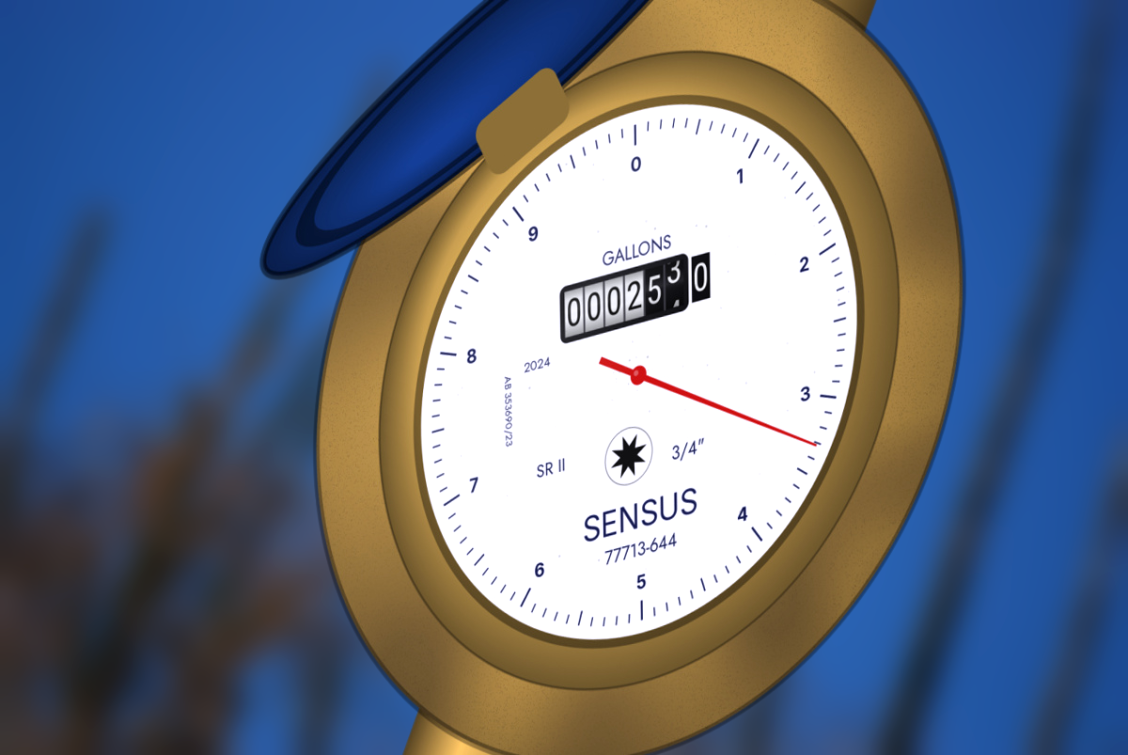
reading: 2533.3gal
